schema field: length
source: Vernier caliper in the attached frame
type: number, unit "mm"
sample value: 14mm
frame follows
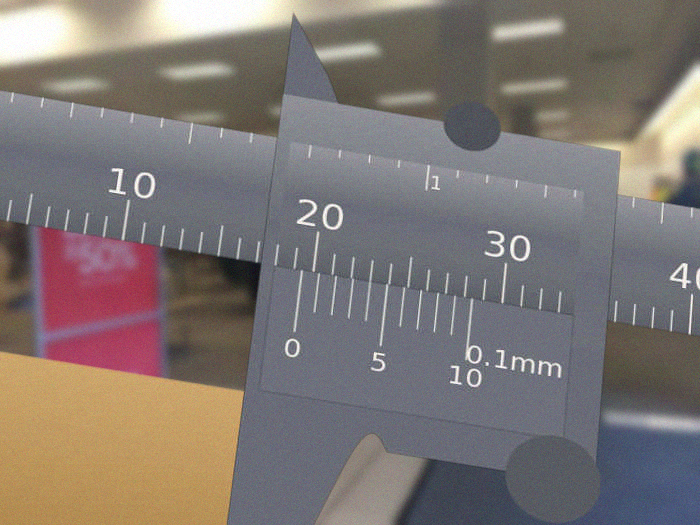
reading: 19.4mm
